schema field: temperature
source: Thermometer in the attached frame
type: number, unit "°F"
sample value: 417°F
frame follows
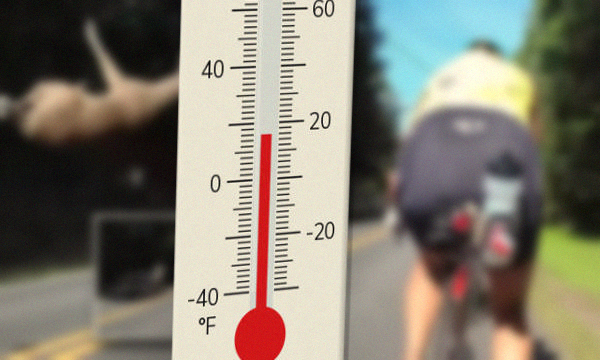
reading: 16°F
